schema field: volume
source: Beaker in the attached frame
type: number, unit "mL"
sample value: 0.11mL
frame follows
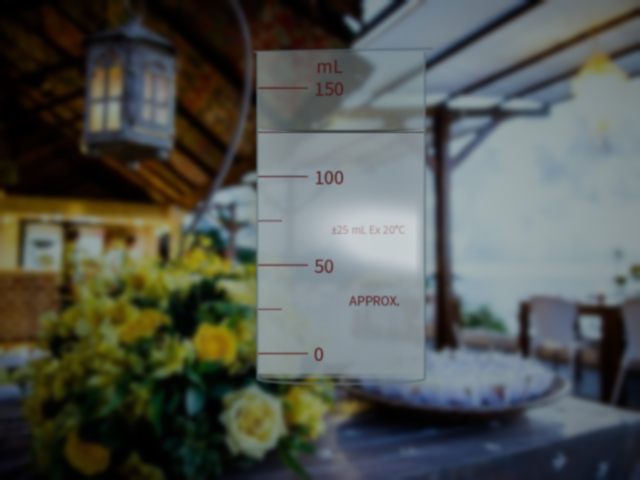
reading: 125mL
